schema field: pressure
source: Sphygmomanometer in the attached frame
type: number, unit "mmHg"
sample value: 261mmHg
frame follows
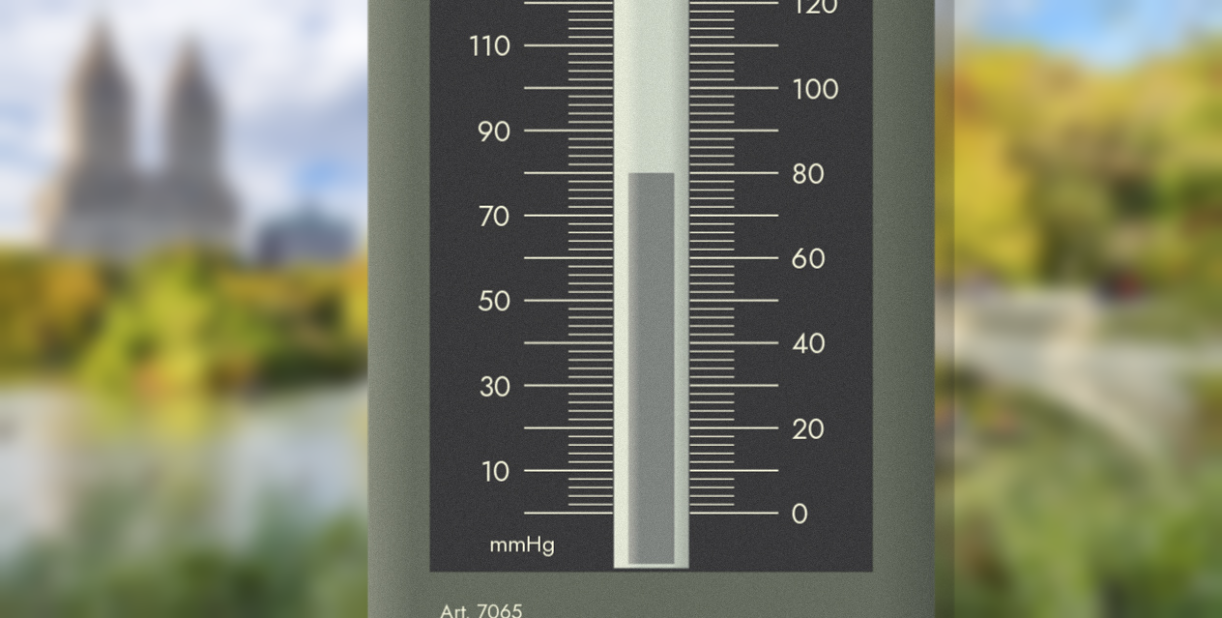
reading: 80mmHg
